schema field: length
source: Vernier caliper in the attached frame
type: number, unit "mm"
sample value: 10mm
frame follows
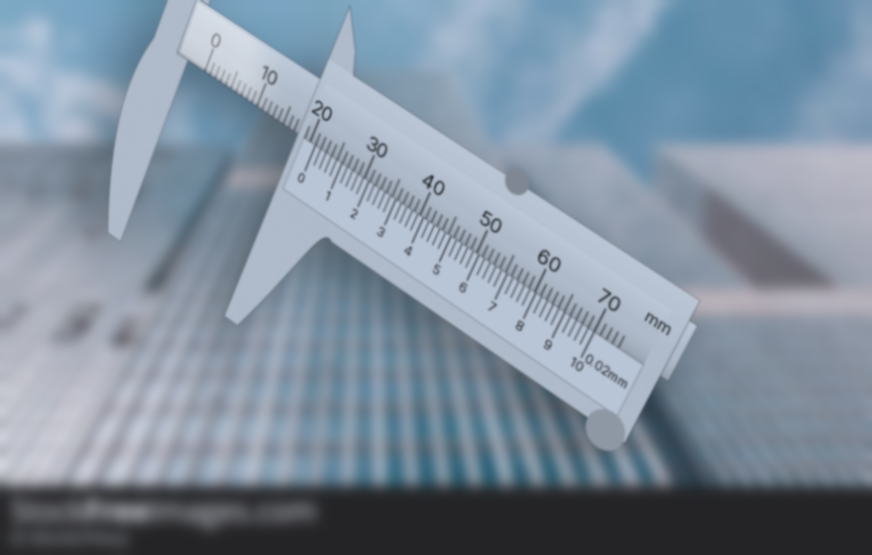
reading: 21.0mm
